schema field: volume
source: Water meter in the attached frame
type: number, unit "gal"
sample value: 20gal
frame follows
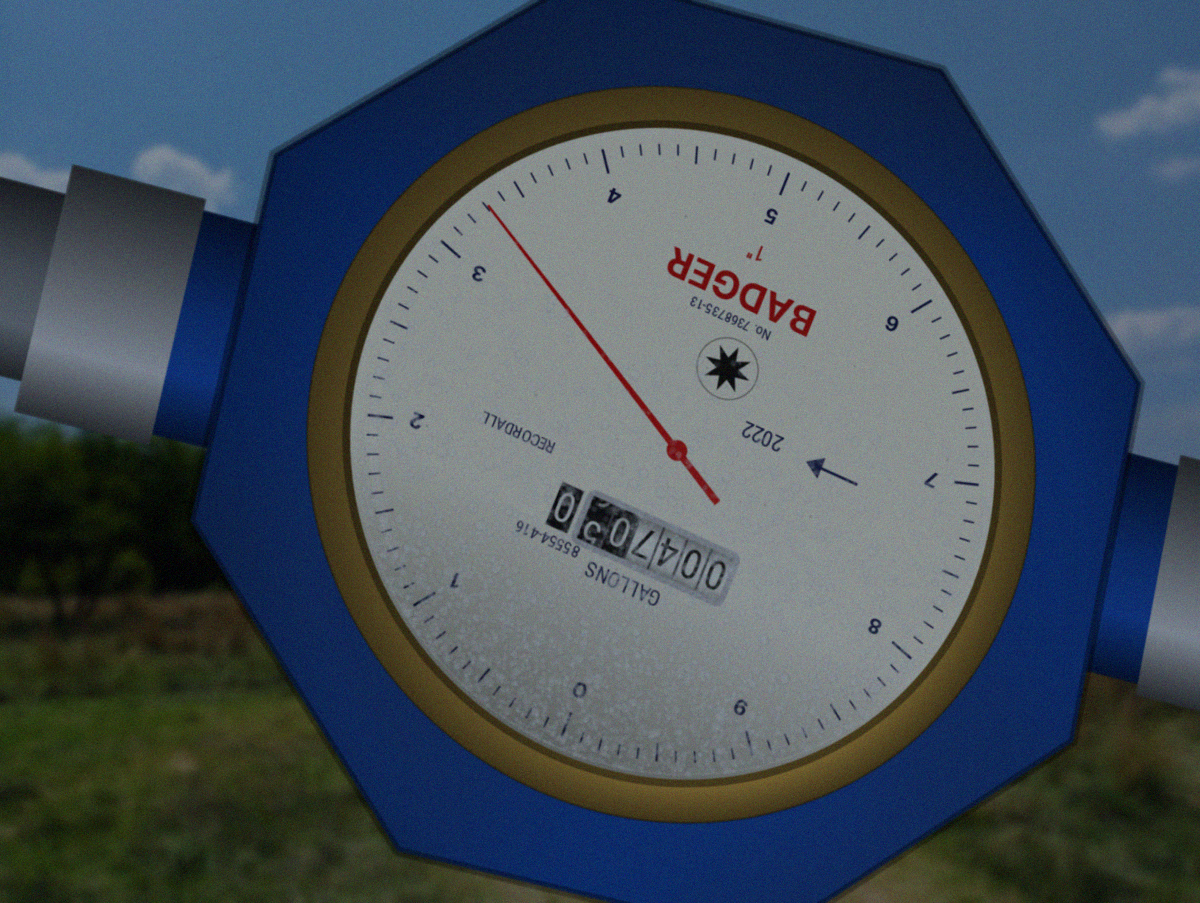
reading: 47053.3gal
